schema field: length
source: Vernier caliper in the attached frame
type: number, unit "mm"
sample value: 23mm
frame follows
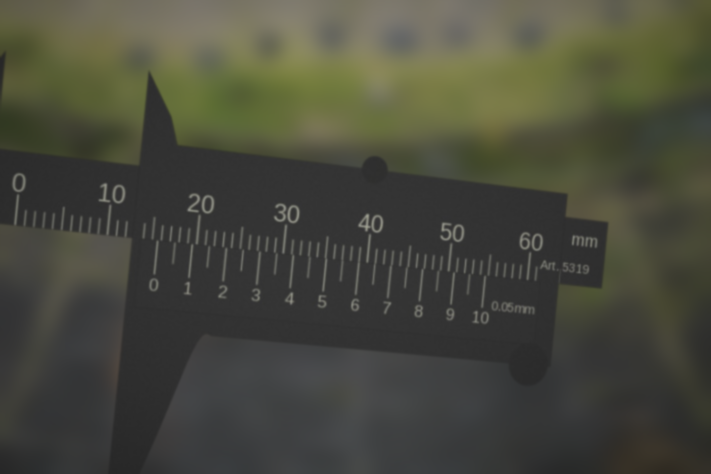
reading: 15.6mm
